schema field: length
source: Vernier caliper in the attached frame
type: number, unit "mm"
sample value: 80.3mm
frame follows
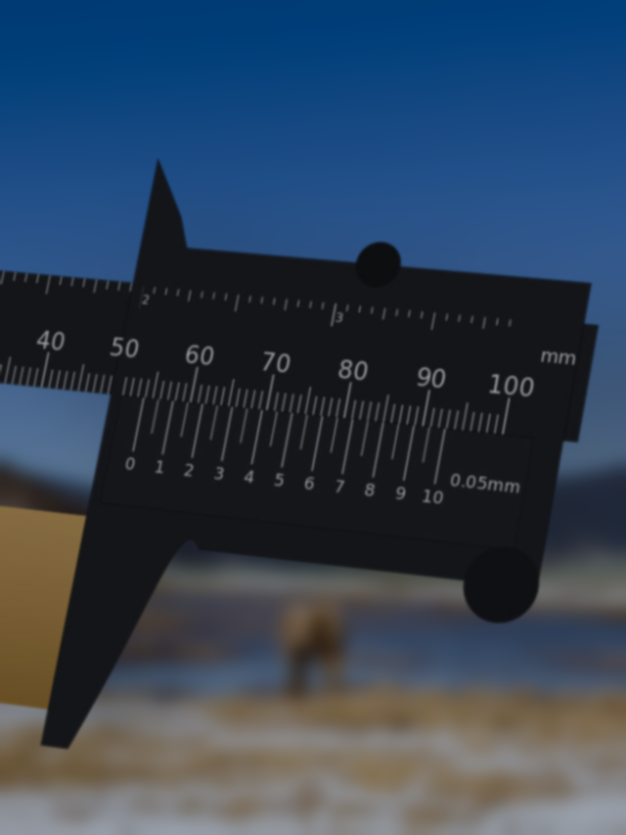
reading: 53.8mm
